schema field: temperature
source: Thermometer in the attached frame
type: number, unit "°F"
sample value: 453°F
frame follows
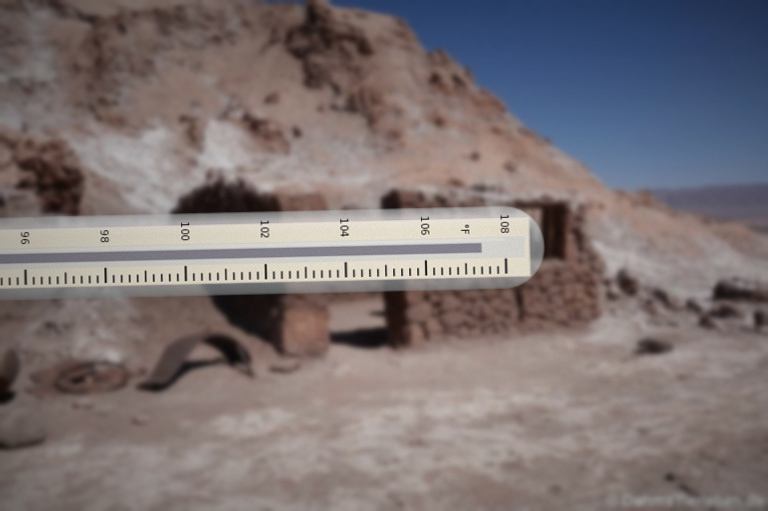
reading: 107.4°F
